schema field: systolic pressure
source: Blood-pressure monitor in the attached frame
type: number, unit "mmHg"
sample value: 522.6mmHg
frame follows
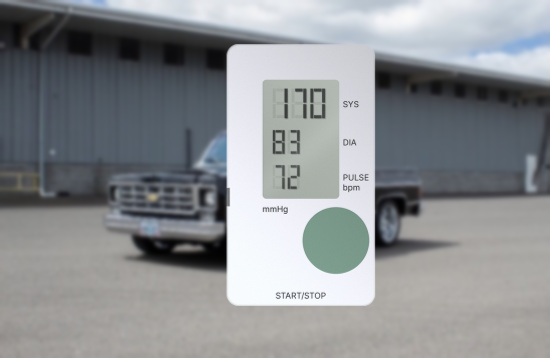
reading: 170mmHg
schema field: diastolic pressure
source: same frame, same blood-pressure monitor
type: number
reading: 83mmHg
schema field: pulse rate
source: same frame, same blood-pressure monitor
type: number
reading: 72bpm
